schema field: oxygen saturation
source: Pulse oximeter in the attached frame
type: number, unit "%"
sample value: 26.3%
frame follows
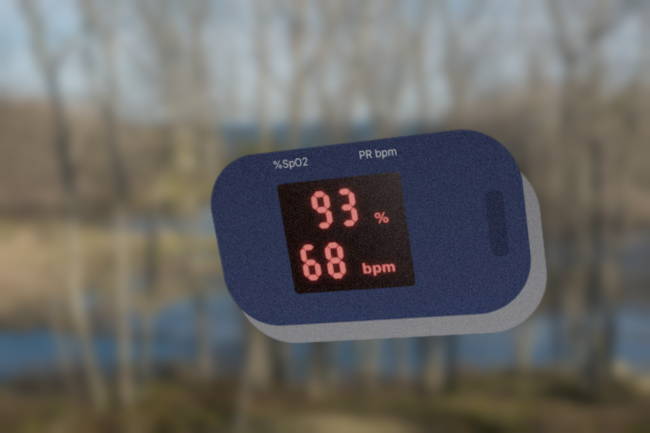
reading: 93%
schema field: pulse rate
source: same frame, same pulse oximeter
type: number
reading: 68bpm
